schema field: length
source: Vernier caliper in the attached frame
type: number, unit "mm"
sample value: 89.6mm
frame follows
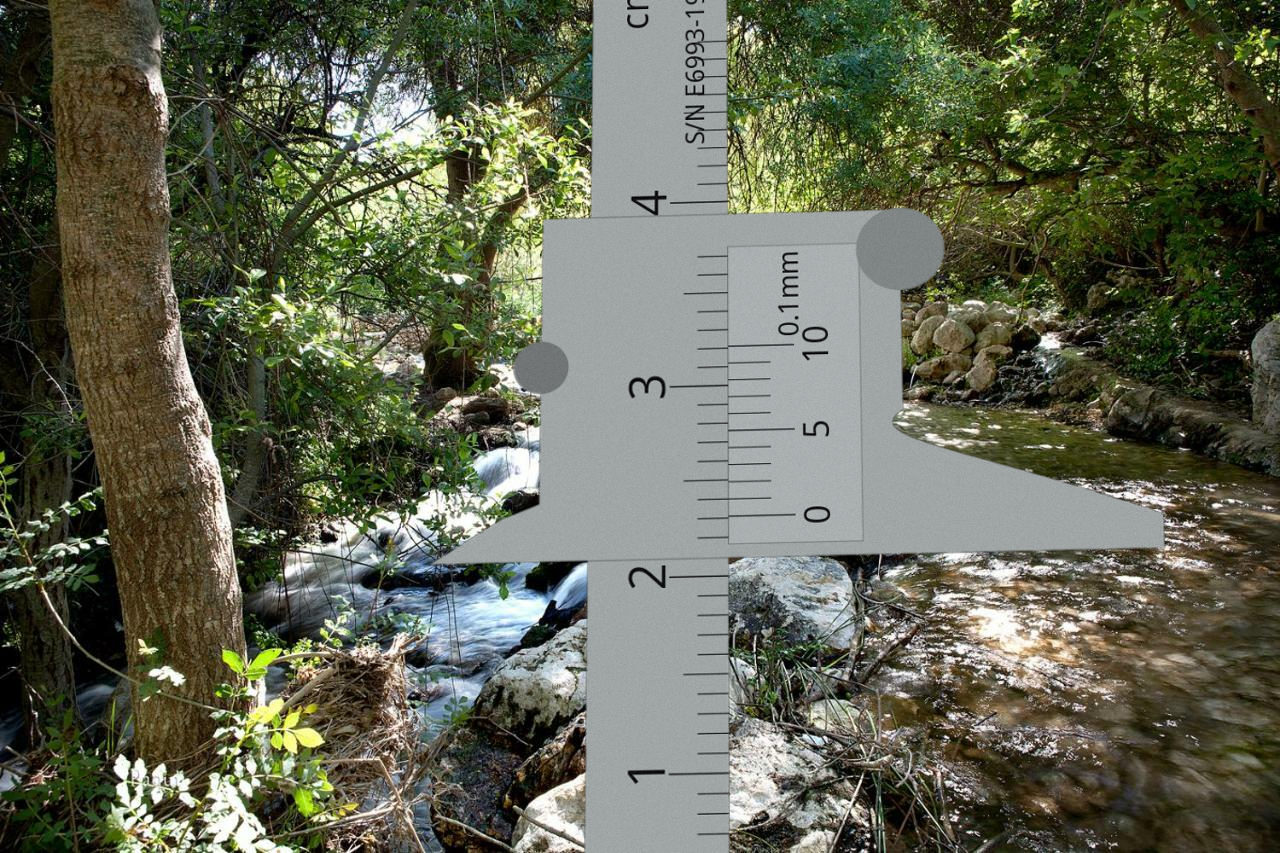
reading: 23.1mm
